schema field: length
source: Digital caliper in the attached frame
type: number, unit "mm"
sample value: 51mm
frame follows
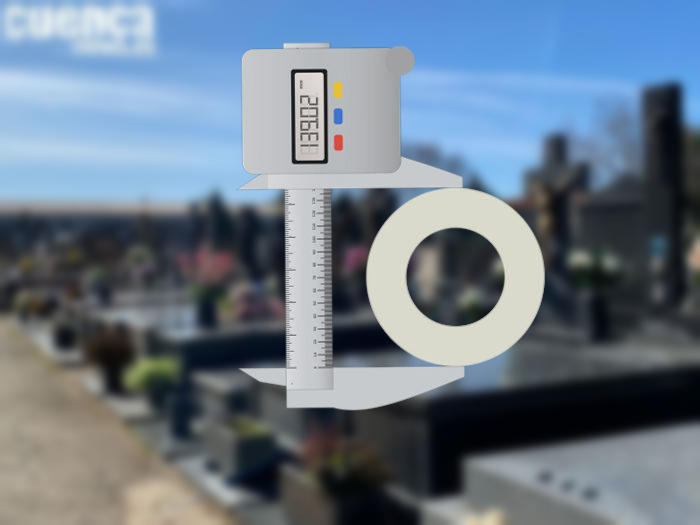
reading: 139.02mm
